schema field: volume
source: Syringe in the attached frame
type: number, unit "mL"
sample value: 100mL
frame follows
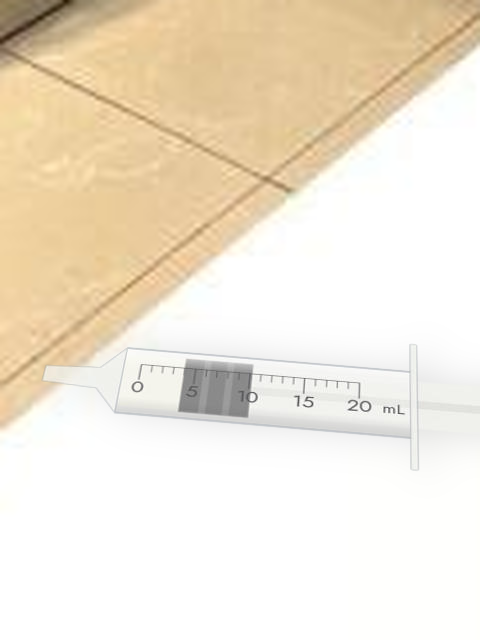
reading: 4mL
